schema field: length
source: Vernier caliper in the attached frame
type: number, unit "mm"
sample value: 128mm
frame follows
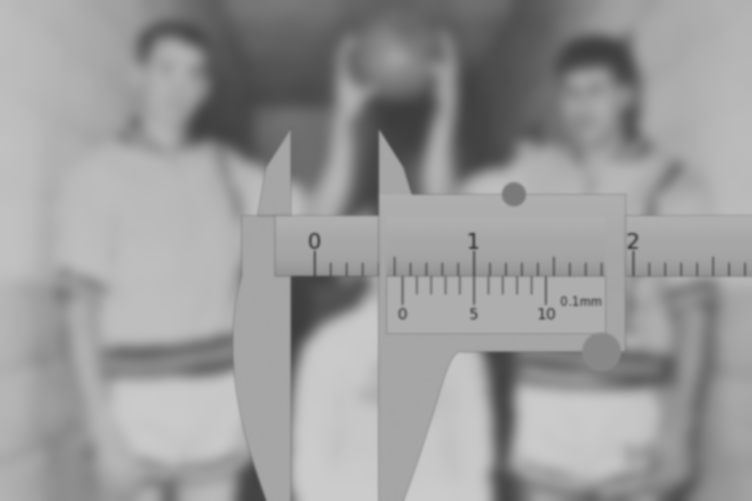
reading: 5.5mm
